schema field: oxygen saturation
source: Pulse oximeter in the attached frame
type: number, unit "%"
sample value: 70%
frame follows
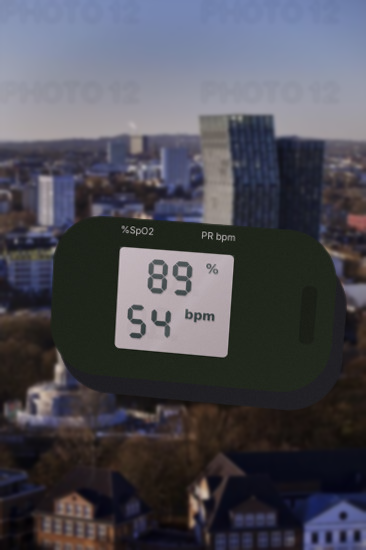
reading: 89%
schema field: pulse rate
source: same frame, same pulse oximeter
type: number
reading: 54bpm
